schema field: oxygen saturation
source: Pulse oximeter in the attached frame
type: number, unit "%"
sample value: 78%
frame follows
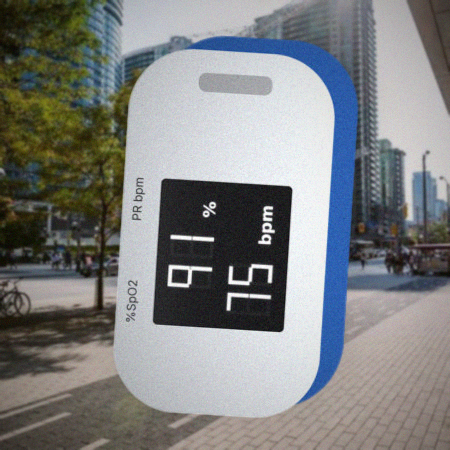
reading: 91%
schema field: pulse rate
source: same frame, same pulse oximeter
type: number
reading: 75bpm
